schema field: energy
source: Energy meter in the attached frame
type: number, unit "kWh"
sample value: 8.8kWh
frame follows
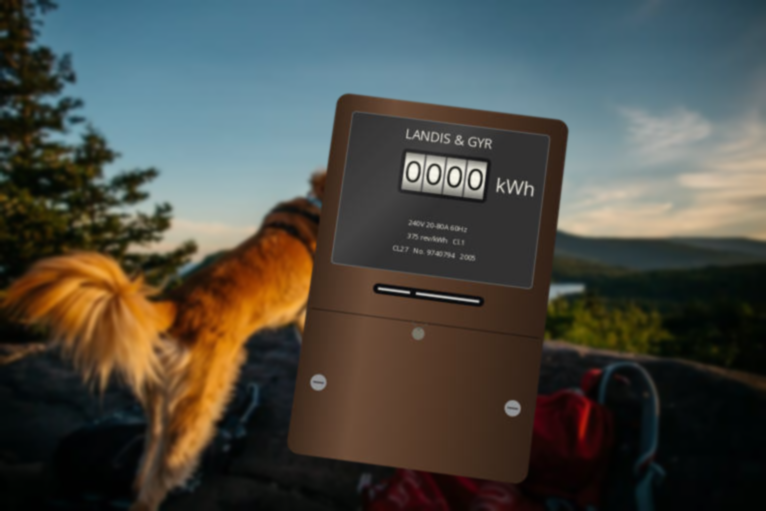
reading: 0kWh
